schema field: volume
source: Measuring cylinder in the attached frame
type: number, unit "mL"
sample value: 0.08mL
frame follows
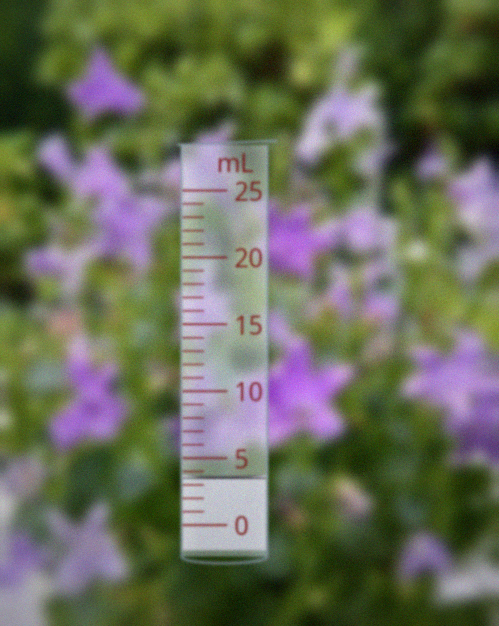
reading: 3.5mL
